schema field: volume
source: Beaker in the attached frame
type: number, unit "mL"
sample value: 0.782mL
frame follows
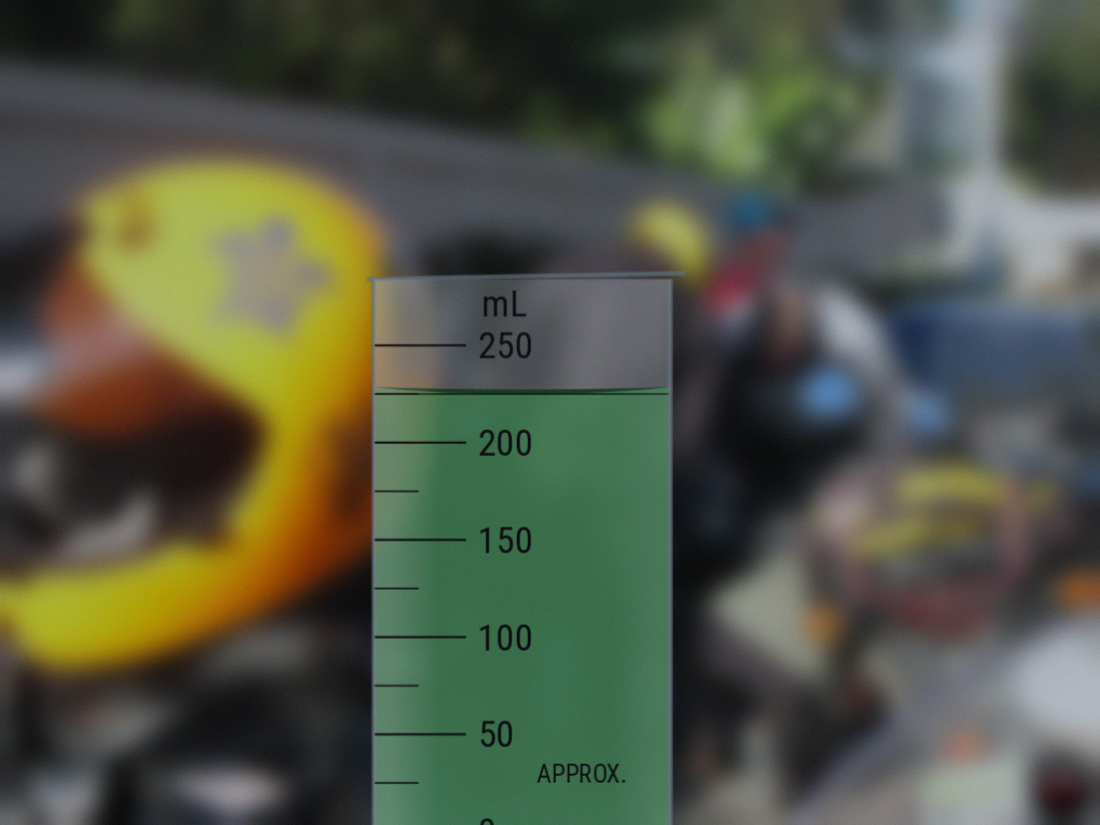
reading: 225mL
